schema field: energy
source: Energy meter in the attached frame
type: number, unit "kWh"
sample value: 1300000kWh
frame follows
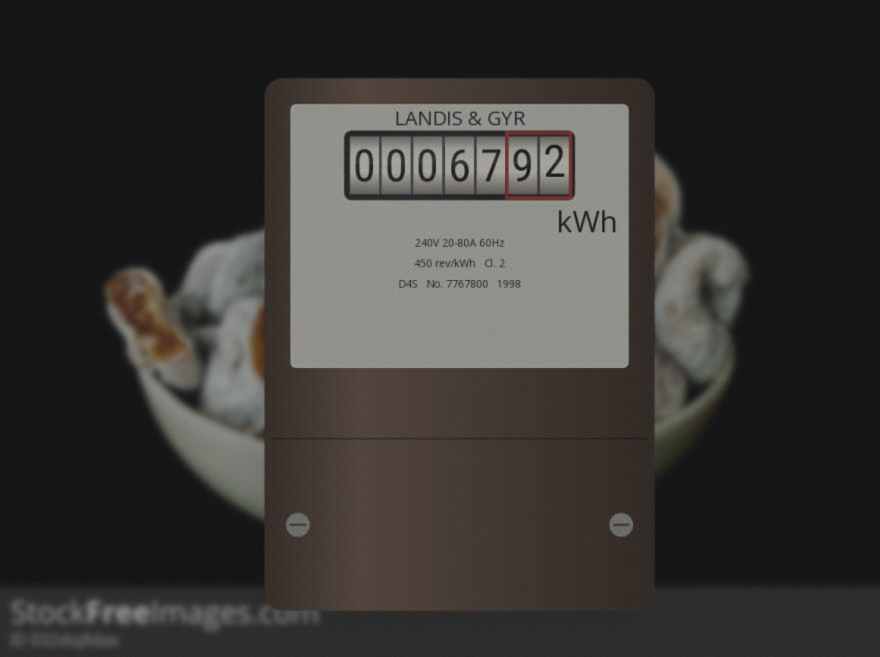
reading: 67.92kWh
